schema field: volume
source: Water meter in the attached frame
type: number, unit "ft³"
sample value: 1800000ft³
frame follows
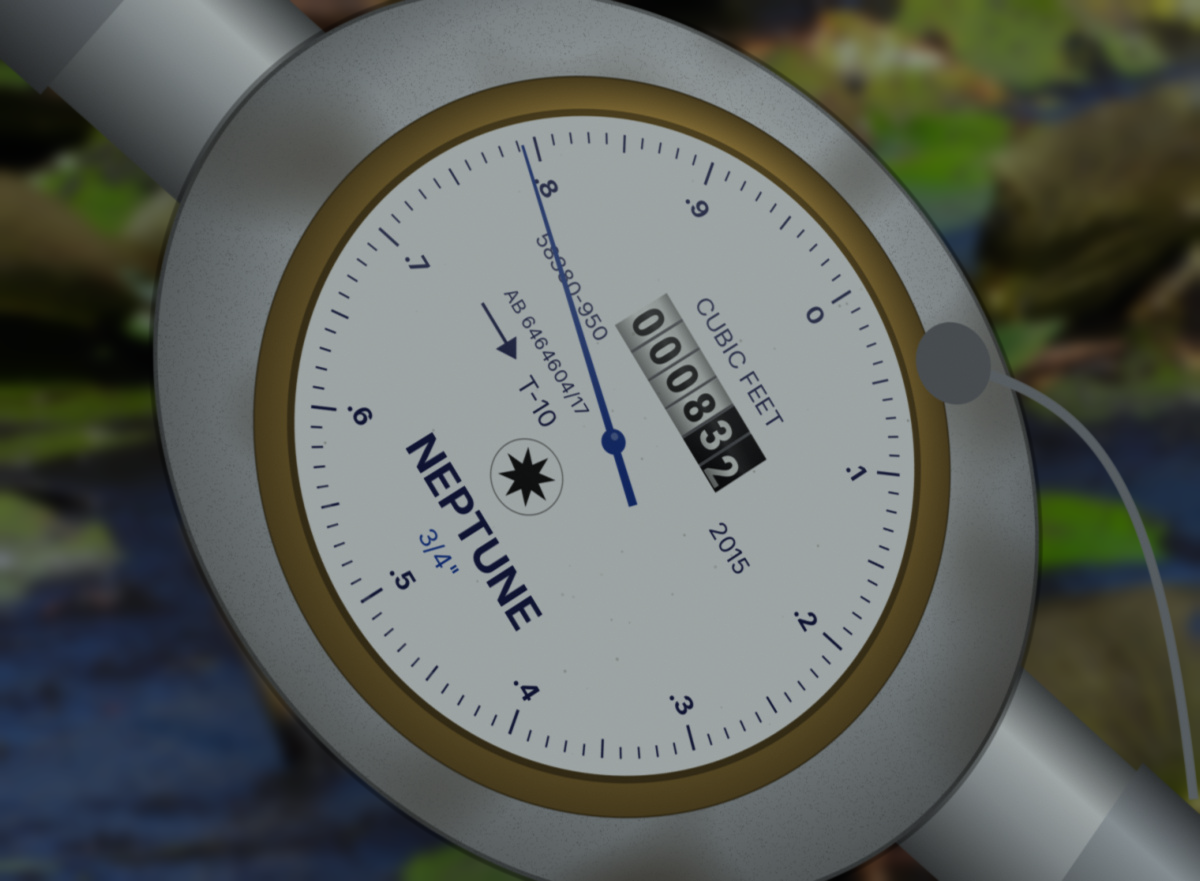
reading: 831.79ft³
